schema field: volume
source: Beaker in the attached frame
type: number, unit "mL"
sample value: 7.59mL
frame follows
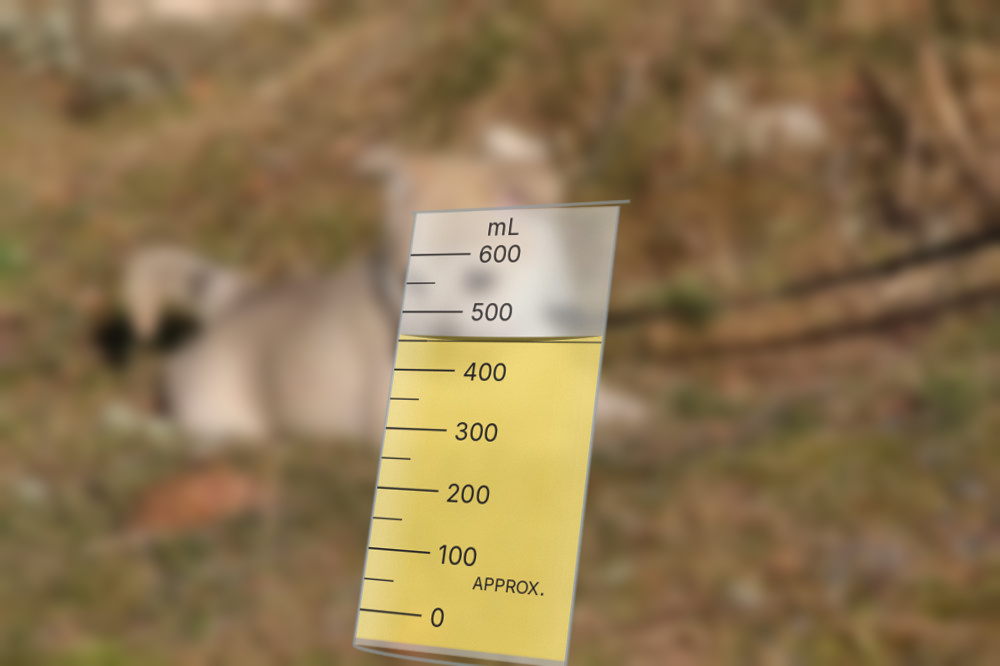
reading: 450mL
